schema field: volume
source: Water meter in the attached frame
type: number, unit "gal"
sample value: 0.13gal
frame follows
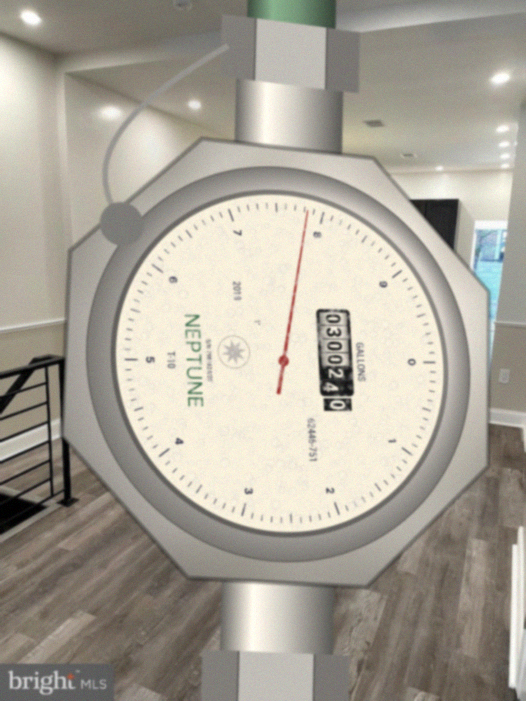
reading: 300237.8gal
